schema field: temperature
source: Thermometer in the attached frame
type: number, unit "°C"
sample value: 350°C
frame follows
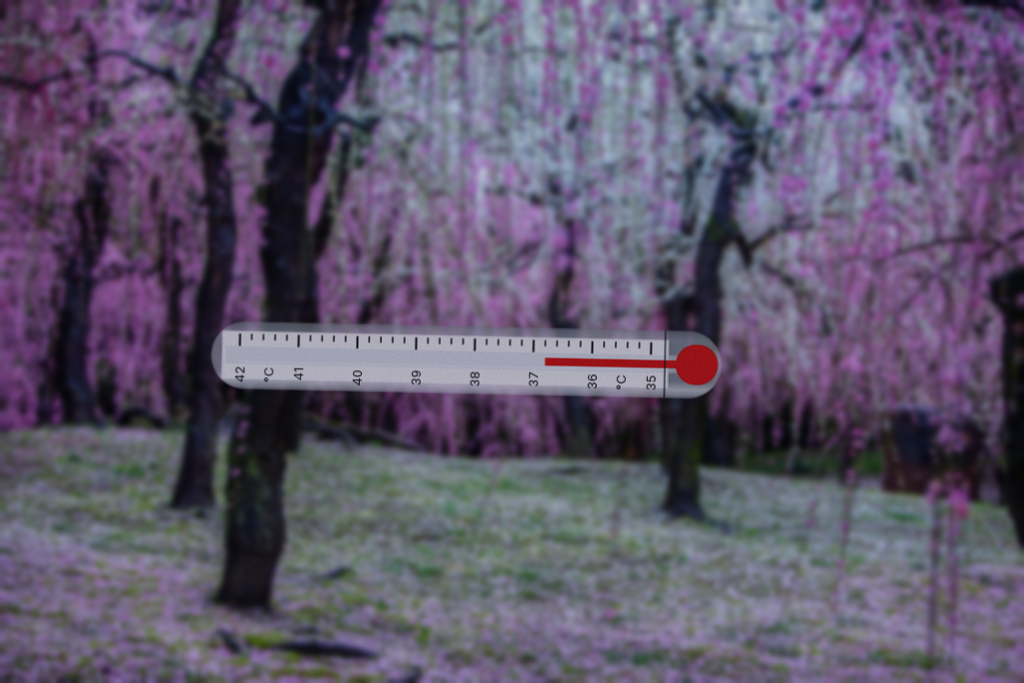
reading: 36.8°C
